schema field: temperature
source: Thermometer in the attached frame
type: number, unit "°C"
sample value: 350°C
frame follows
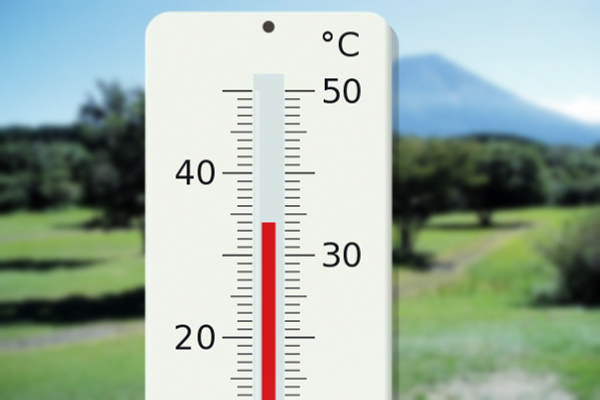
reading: 34°C
